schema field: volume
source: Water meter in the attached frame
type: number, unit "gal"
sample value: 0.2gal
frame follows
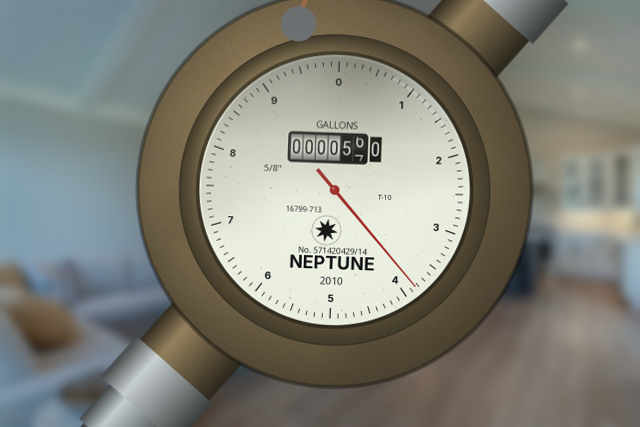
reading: 563.8gal
